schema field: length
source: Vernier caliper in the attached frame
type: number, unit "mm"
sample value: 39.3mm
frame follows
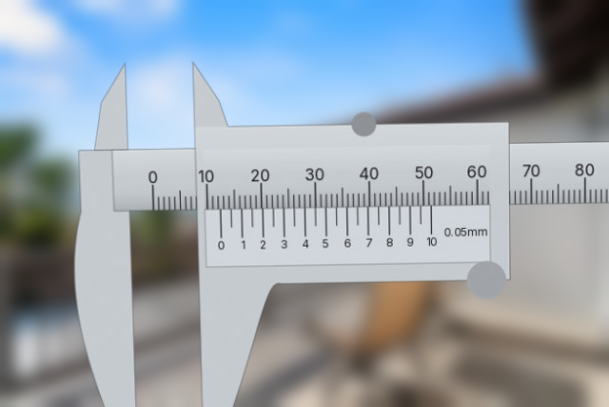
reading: 12.4mm
